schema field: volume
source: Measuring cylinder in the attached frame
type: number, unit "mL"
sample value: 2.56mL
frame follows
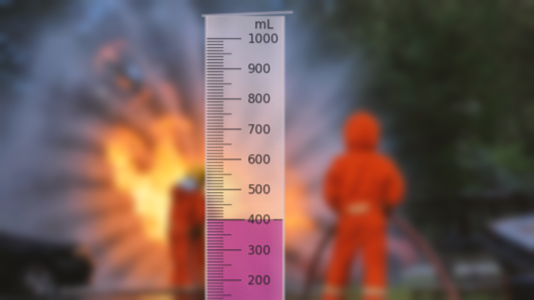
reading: 400mL
